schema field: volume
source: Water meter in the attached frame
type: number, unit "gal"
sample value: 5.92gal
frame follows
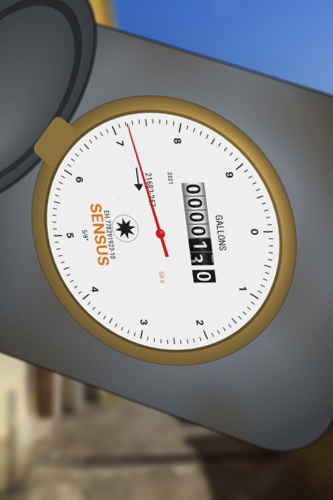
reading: 127.2gal
